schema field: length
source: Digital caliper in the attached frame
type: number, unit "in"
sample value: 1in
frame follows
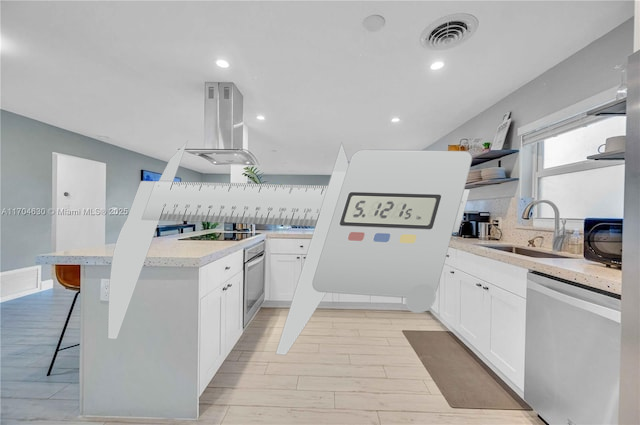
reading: 5.1215in
